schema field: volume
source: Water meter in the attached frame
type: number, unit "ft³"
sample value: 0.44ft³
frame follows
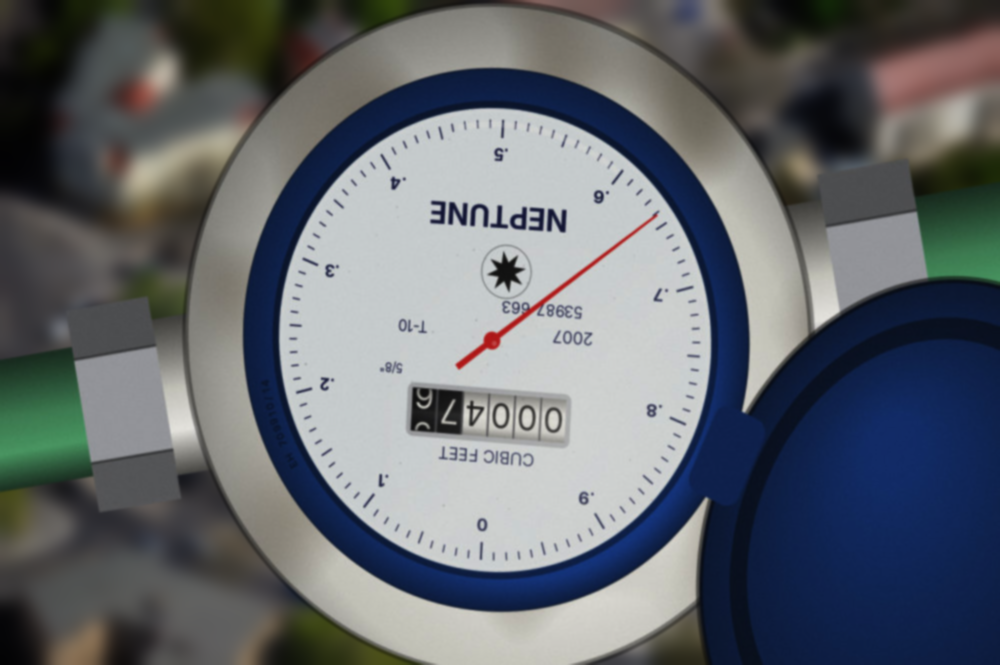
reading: 475.64ft³
